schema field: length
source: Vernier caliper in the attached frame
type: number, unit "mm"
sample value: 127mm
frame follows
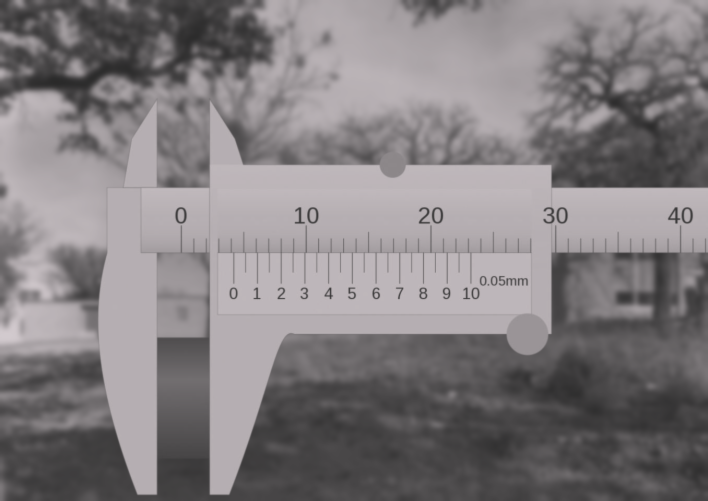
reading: 4.2mm
